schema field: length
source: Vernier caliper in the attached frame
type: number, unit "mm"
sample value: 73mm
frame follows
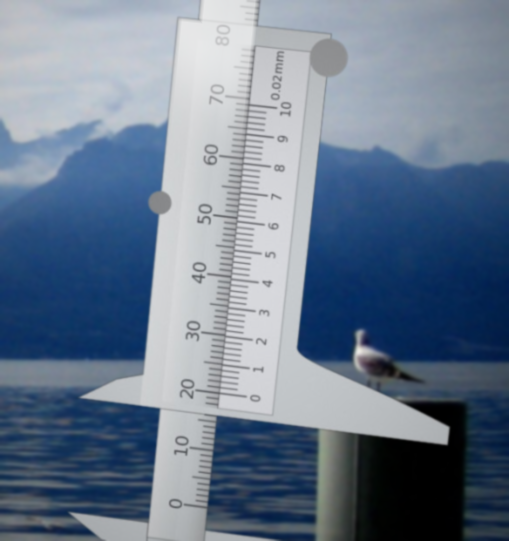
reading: 20.0mm
